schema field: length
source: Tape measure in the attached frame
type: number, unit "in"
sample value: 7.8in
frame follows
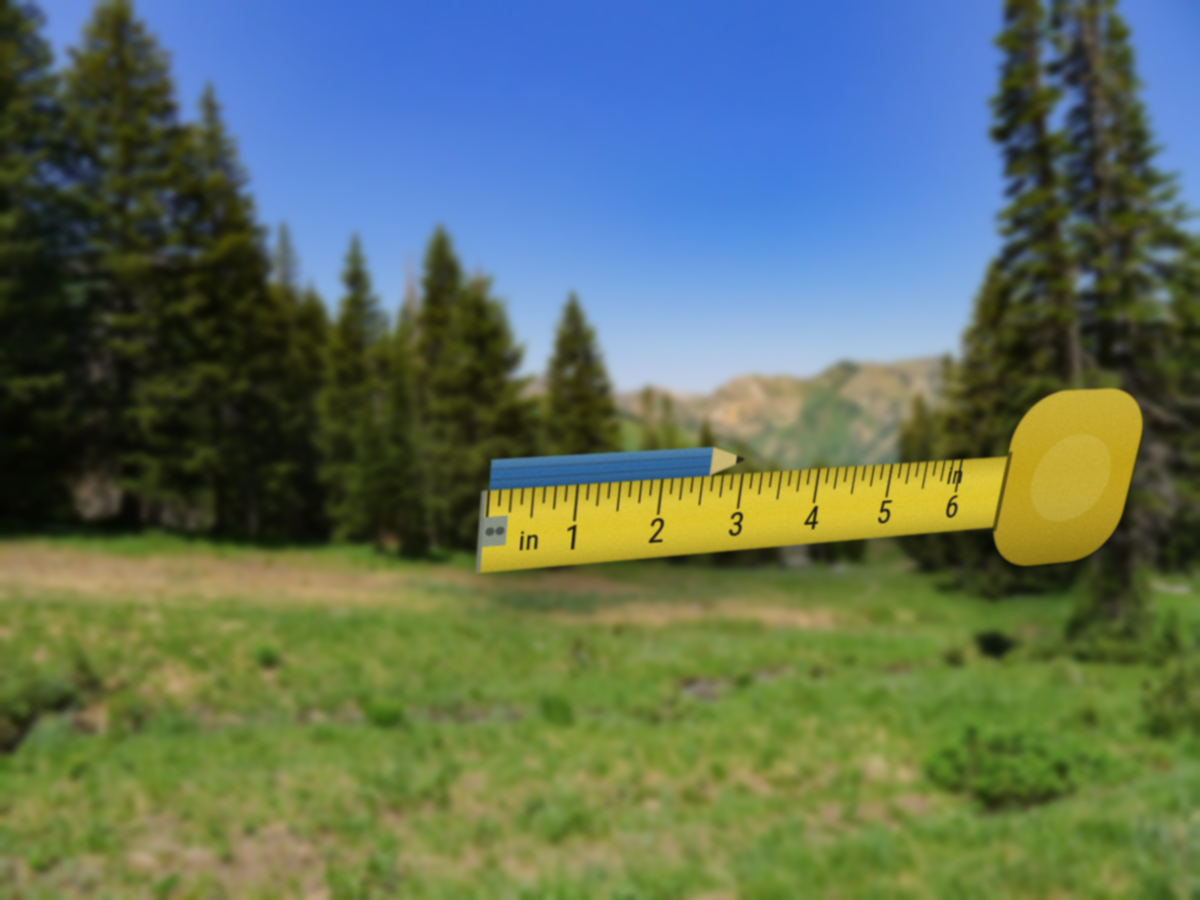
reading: 3in
